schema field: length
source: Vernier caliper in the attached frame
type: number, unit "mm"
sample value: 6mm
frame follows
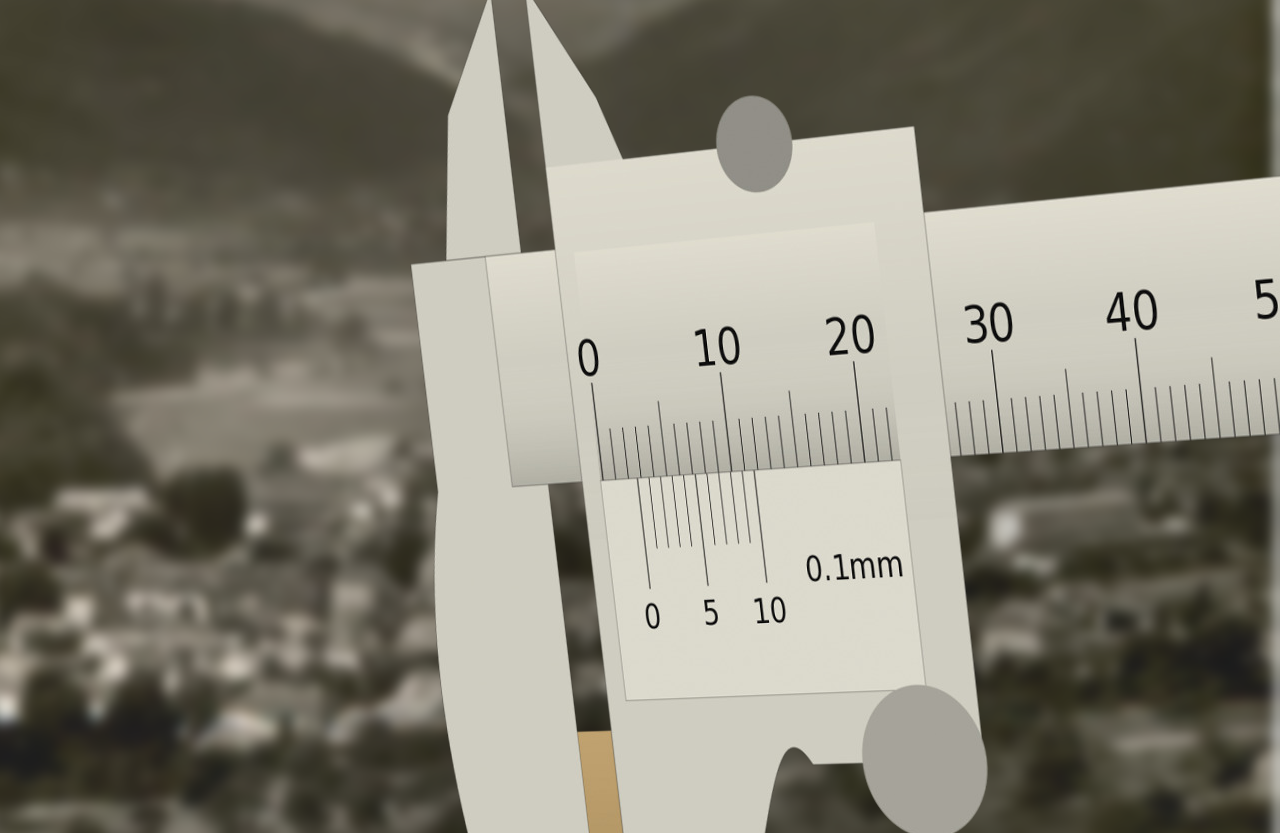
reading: 2.7mm
